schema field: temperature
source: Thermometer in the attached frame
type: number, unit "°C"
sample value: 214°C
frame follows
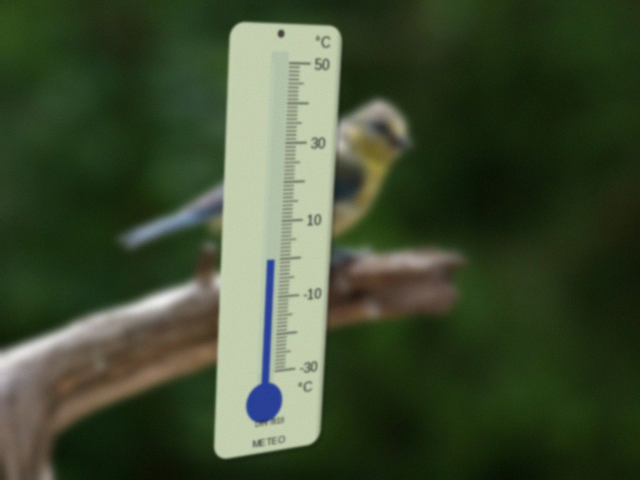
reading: 0°C
